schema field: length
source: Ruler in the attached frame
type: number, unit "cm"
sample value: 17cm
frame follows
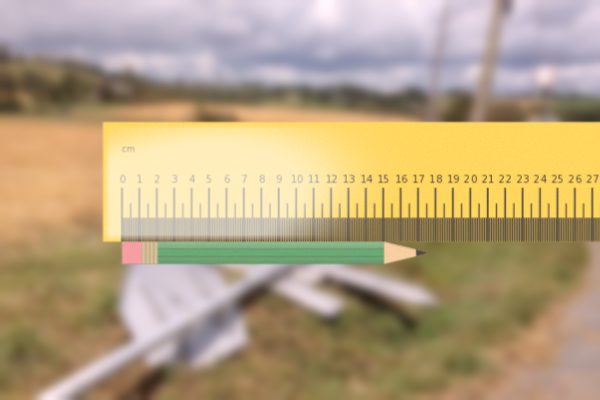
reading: 17.5cm
